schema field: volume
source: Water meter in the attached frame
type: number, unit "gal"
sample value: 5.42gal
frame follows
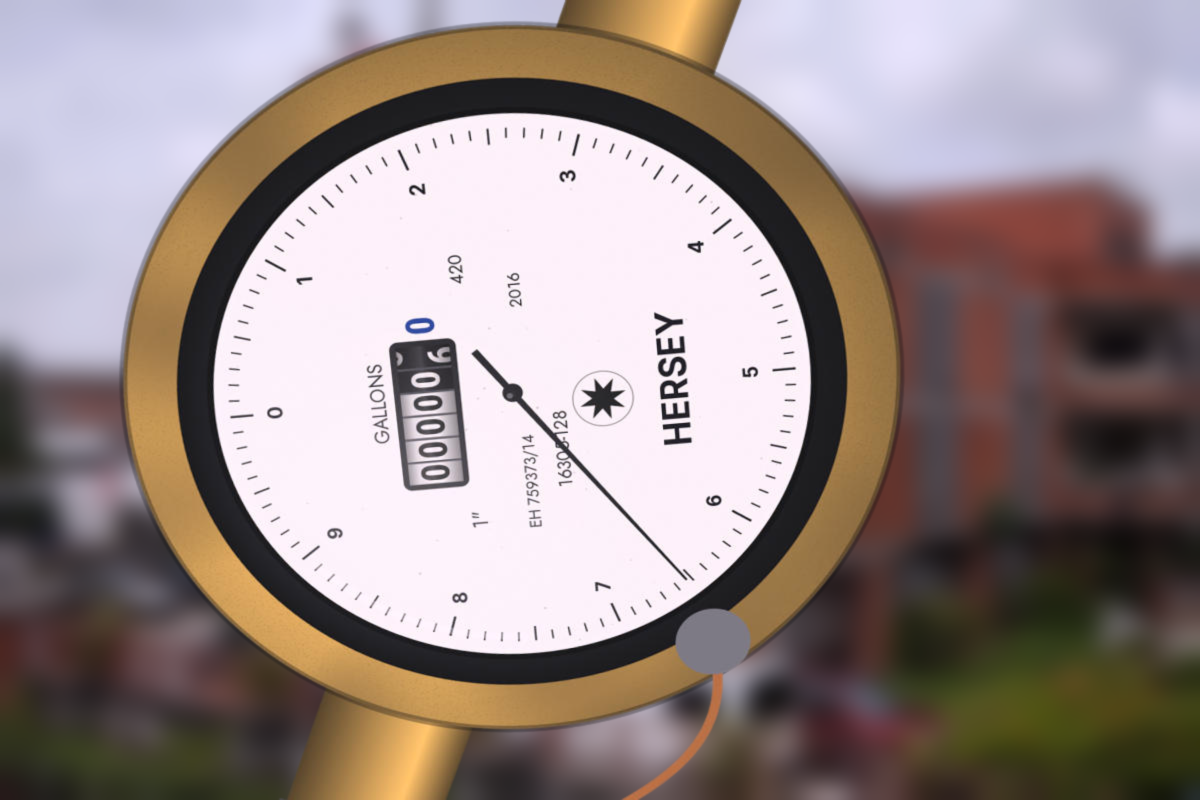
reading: 56.5gal
